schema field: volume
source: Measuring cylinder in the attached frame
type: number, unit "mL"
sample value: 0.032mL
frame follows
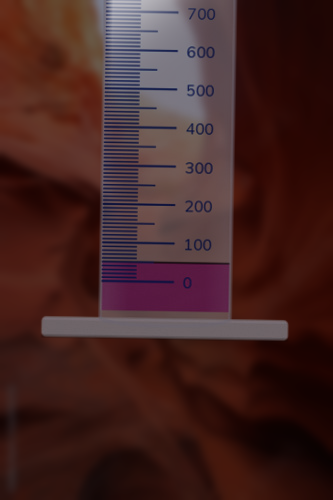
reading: 50mL
